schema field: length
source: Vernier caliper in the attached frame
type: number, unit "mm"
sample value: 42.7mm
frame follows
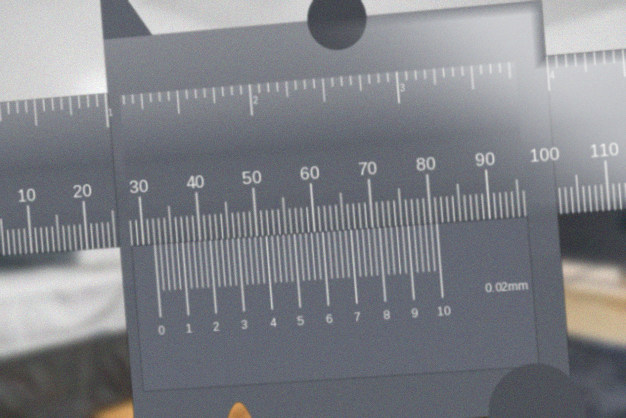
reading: 32.0mm
